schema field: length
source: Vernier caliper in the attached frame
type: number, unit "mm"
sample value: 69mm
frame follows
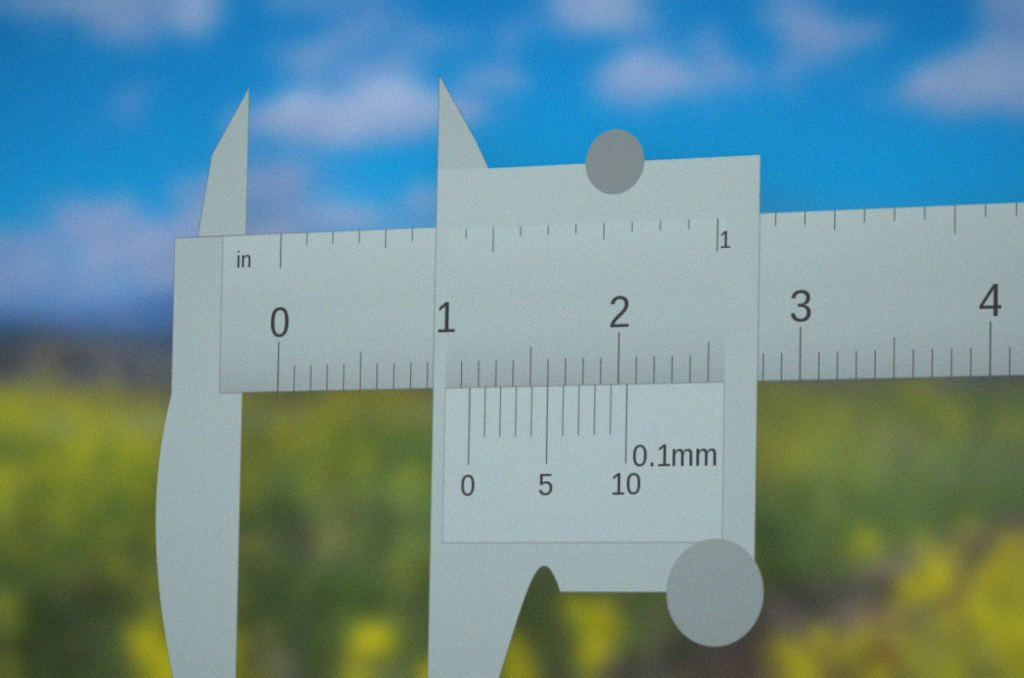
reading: 11.5mm
